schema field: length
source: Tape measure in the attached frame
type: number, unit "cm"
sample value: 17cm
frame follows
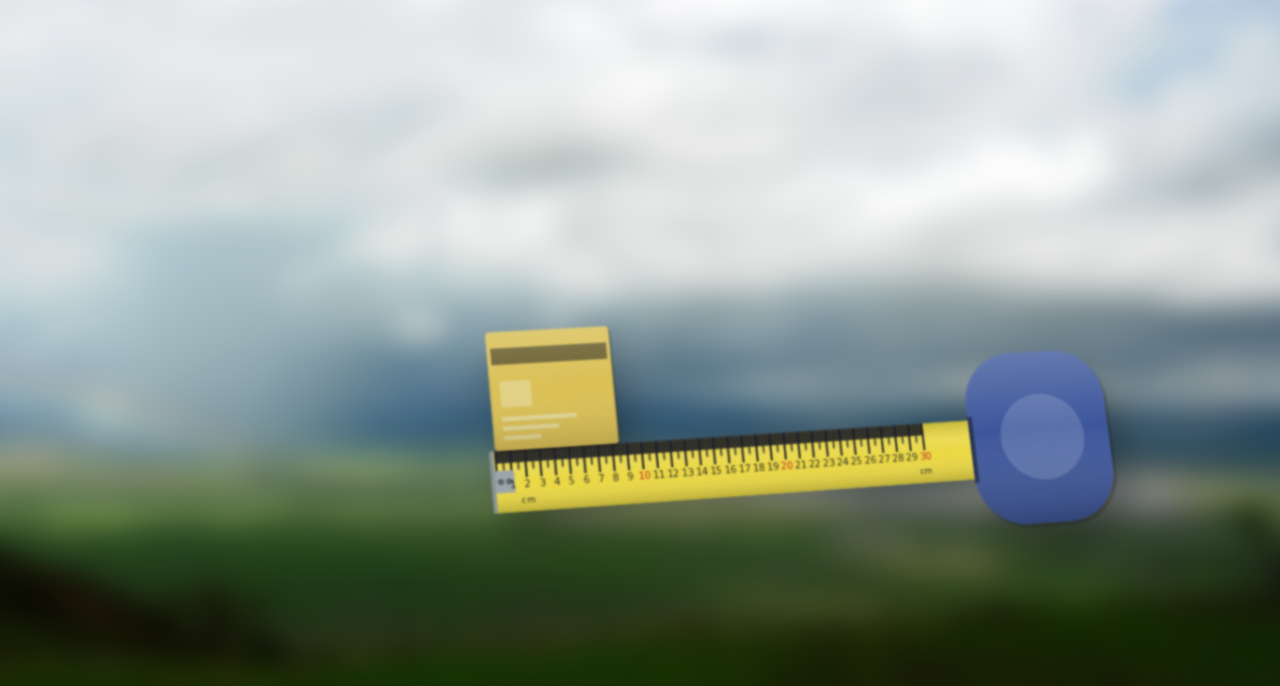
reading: 8.5cm
